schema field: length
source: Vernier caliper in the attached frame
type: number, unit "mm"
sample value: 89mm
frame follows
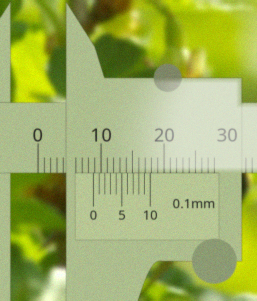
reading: 8.8mm
